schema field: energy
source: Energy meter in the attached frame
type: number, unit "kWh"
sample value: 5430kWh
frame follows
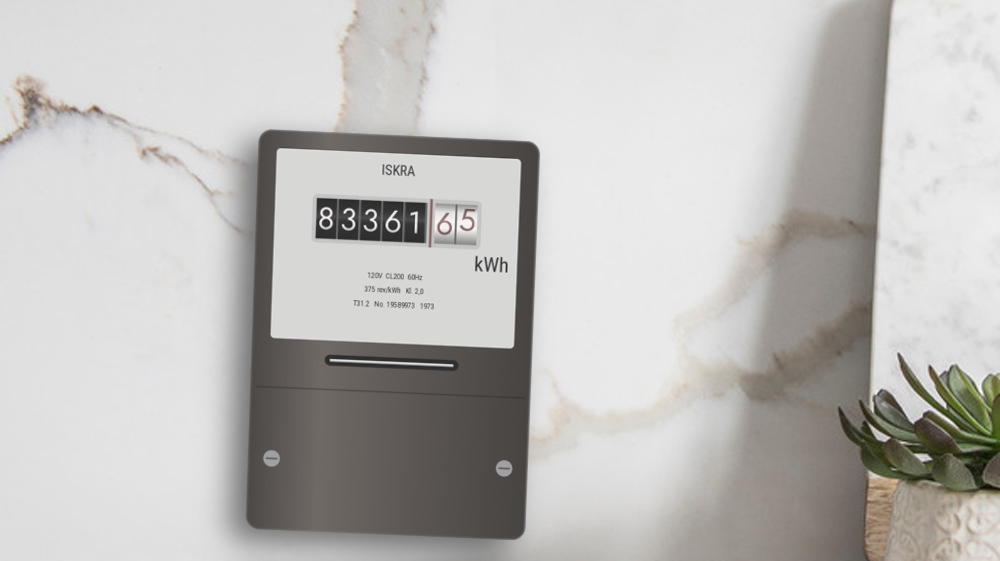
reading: 83361.65kWh
